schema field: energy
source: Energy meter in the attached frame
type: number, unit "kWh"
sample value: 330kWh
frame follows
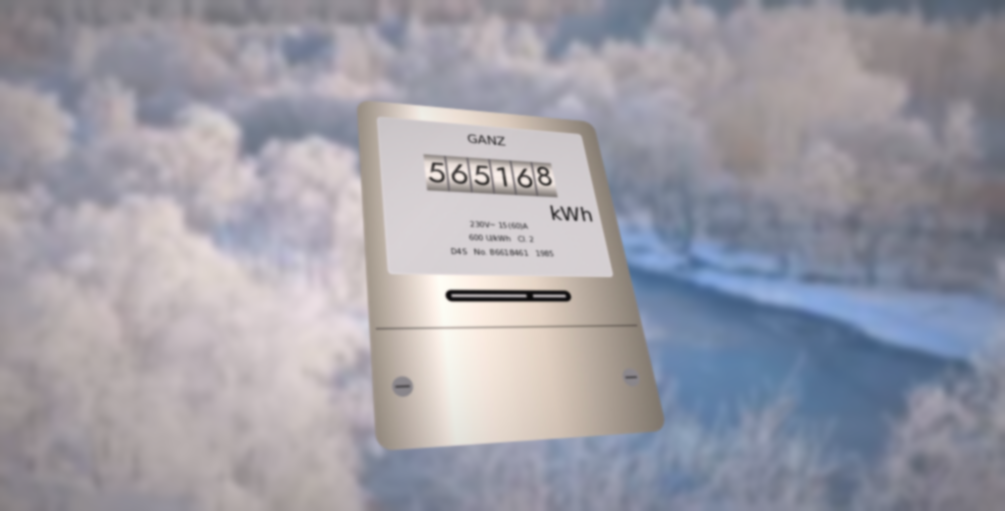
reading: 565168kWh
